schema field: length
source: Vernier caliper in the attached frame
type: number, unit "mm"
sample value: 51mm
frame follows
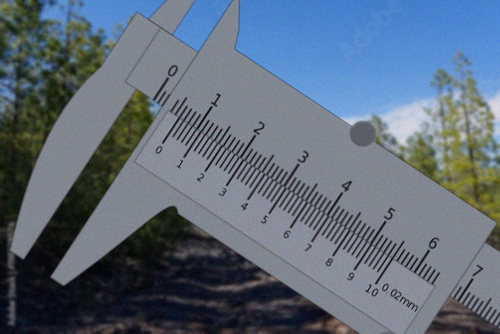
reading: 6.0mm
